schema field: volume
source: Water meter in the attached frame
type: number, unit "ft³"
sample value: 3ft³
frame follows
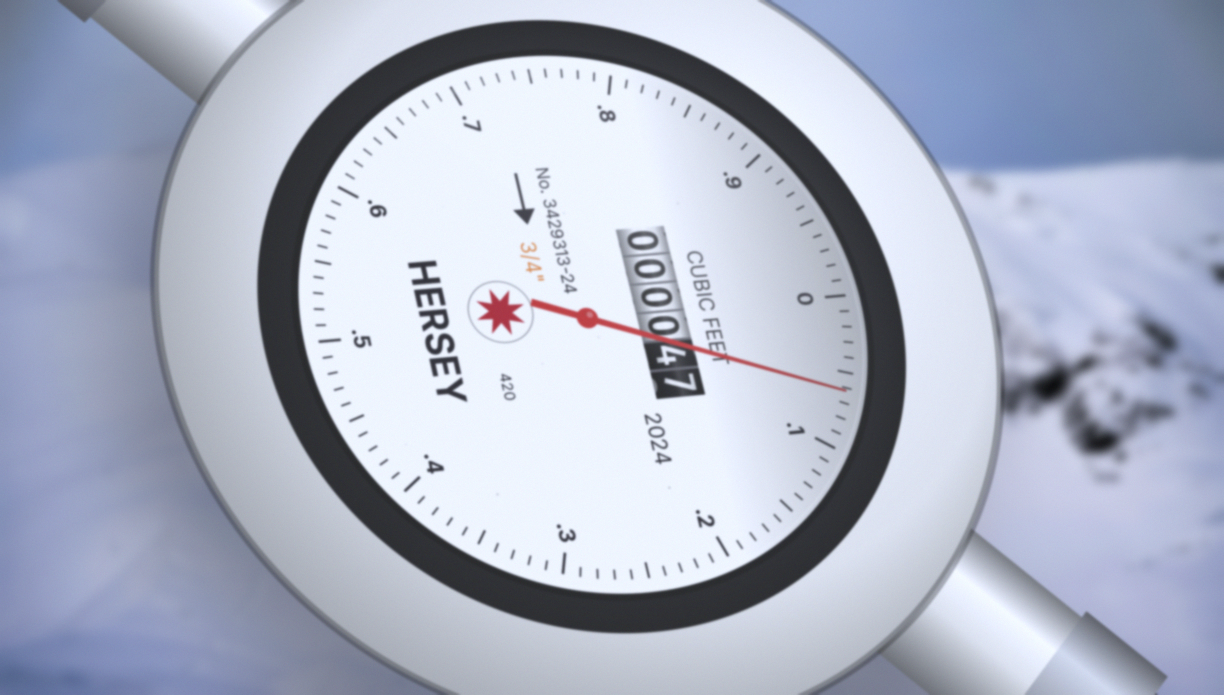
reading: 47.06ft³
